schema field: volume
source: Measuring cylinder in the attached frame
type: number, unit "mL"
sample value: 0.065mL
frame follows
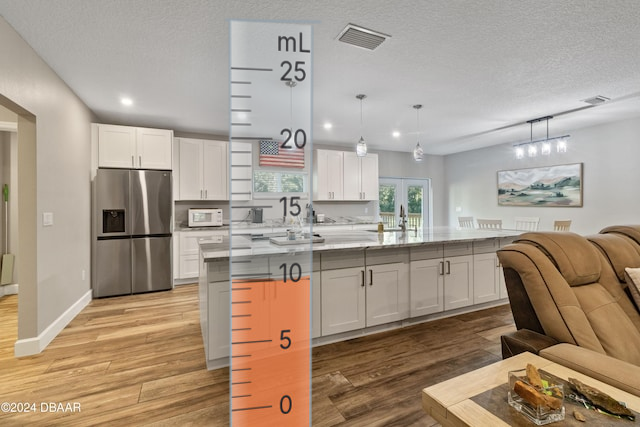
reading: 9.5mL
